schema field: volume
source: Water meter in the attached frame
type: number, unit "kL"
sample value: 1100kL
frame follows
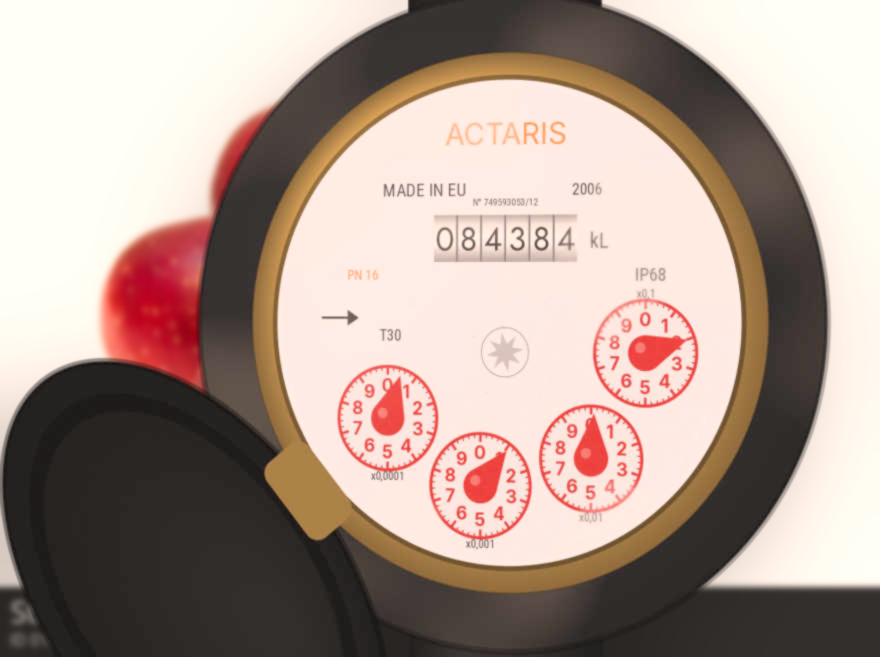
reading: 84384.2010kL
